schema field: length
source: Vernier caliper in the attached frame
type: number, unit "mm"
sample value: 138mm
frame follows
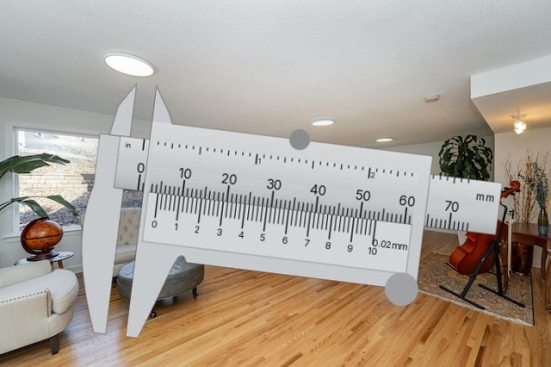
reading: 4.5mm
